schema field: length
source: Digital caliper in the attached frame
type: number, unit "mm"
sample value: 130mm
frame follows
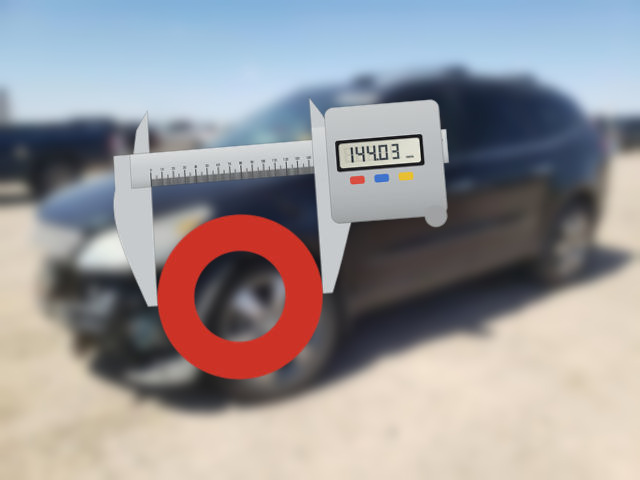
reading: 144.03mm
